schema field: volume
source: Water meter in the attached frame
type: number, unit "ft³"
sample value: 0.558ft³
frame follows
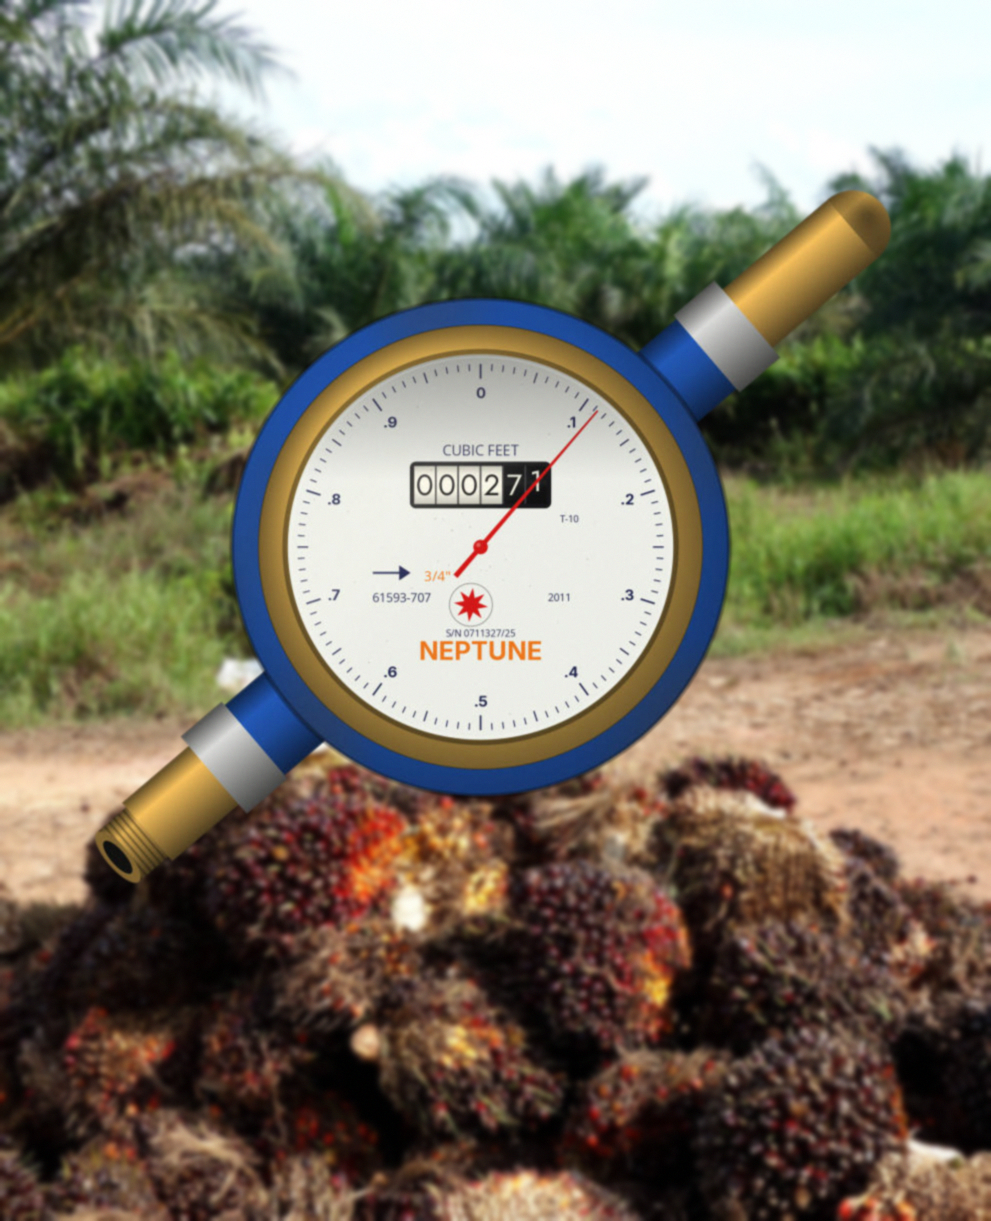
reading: 271.11ft³
